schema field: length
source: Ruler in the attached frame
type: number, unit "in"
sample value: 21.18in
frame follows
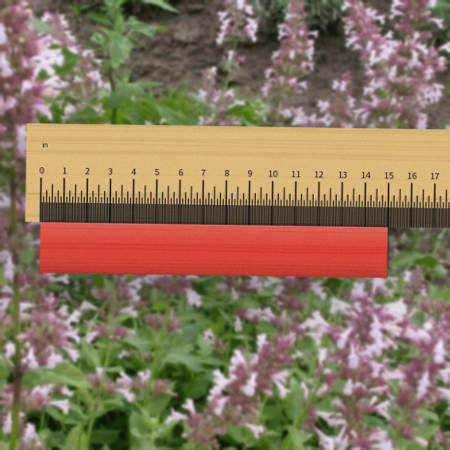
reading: 15in
